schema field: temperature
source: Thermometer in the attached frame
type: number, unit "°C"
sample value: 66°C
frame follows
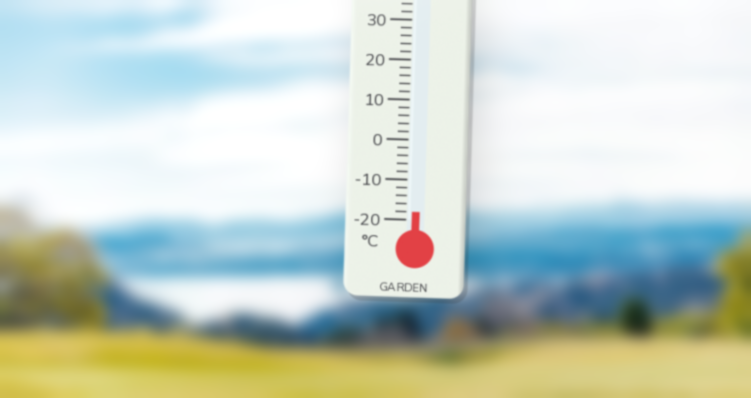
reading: -18°C
